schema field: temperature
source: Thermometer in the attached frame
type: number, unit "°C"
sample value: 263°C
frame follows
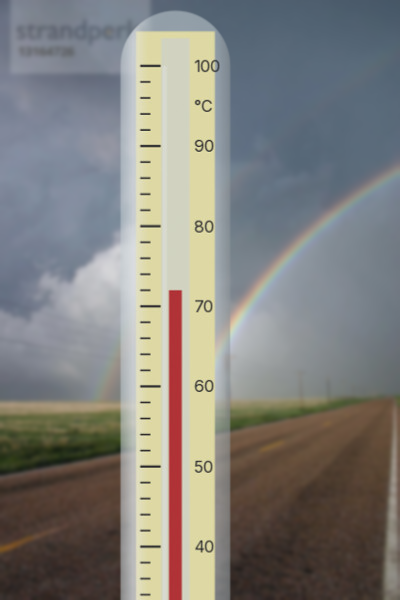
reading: 72°C
